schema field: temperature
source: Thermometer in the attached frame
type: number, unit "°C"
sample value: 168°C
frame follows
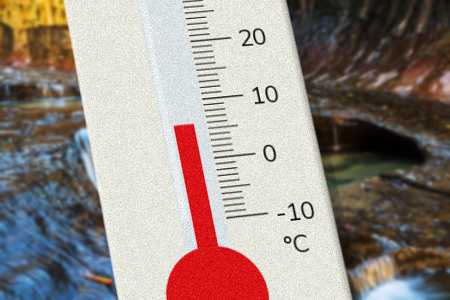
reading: 6°C
